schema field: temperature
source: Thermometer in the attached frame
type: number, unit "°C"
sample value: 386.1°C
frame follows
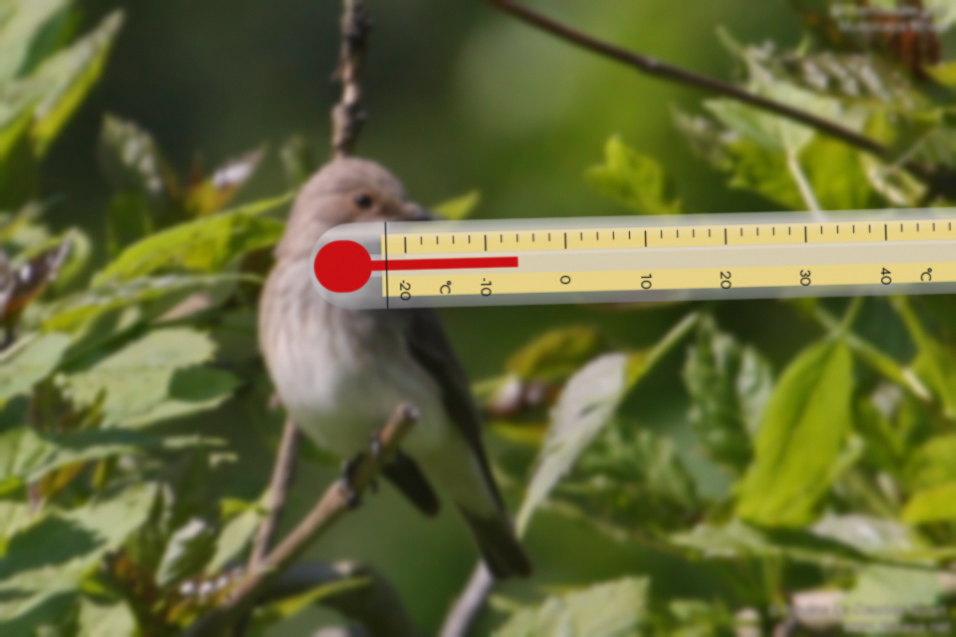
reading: -6°C
